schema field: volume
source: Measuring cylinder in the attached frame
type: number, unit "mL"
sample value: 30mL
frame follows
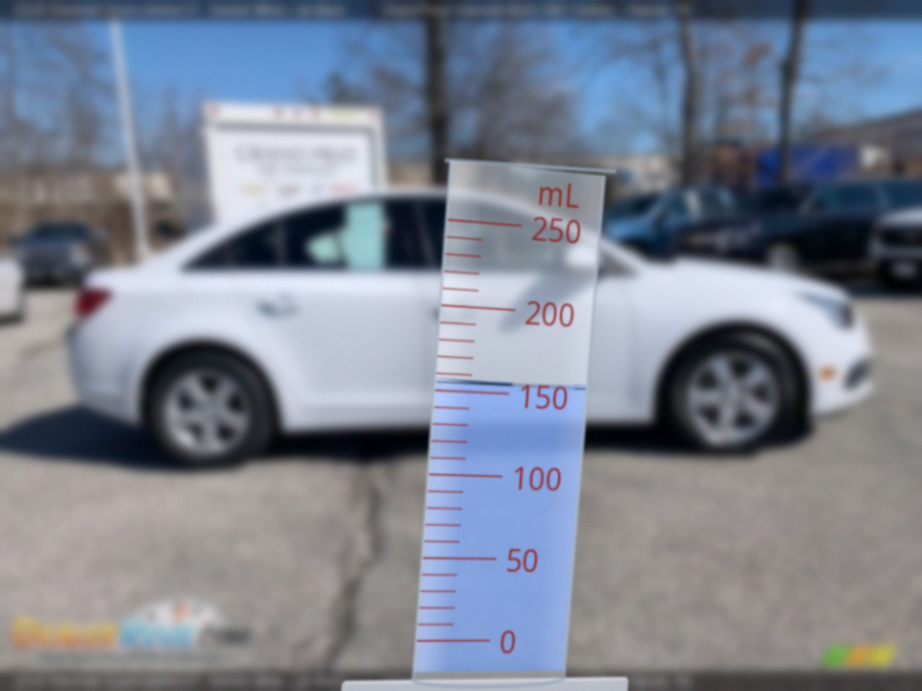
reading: 155mL
